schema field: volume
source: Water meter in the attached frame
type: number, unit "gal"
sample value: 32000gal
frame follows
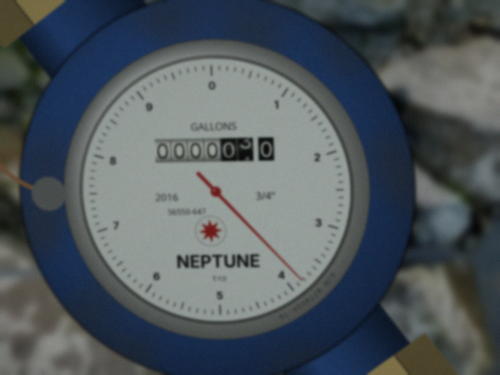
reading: 33.8gal
